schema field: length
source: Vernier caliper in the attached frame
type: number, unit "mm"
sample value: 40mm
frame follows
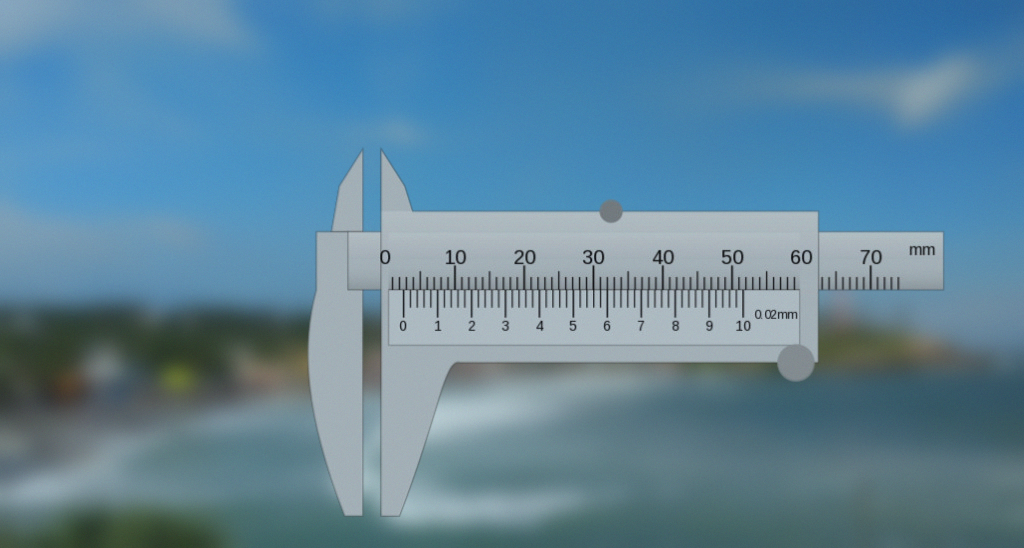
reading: 2.6mm
